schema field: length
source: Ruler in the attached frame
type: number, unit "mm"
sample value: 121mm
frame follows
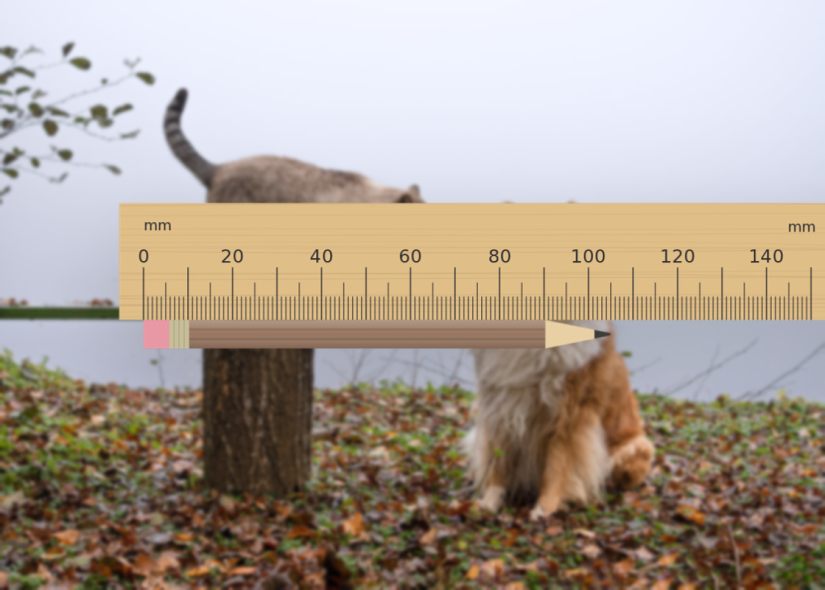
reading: 105mm
